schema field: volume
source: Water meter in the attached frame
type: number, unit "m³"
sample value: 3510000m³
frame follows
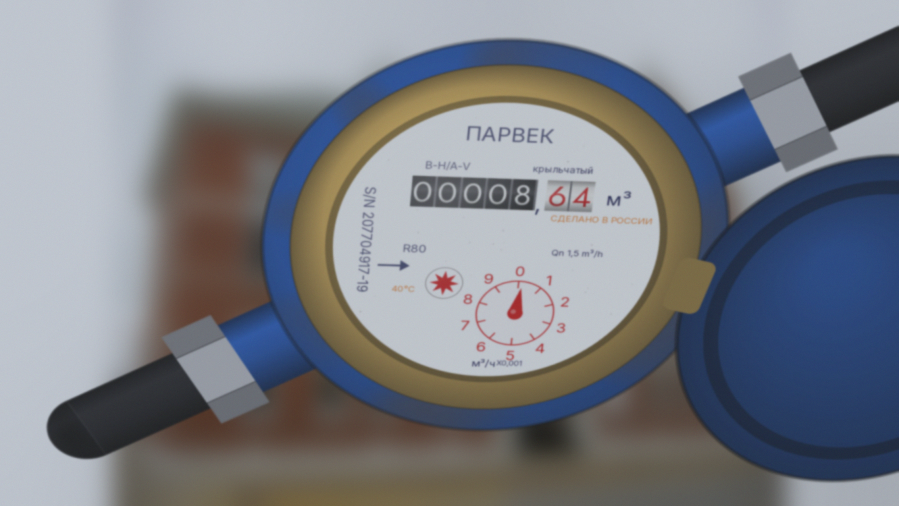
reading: 8.640m³
